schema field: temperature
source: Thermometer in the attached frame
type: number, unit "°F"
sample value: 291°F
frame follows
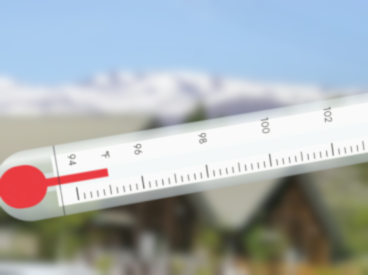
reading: 95°F
